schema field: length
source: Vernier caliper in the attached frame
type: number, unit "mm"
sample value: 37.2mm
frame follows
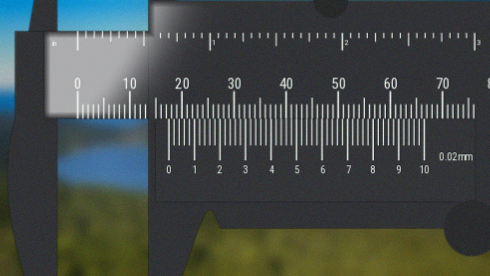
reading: 17.5mm
